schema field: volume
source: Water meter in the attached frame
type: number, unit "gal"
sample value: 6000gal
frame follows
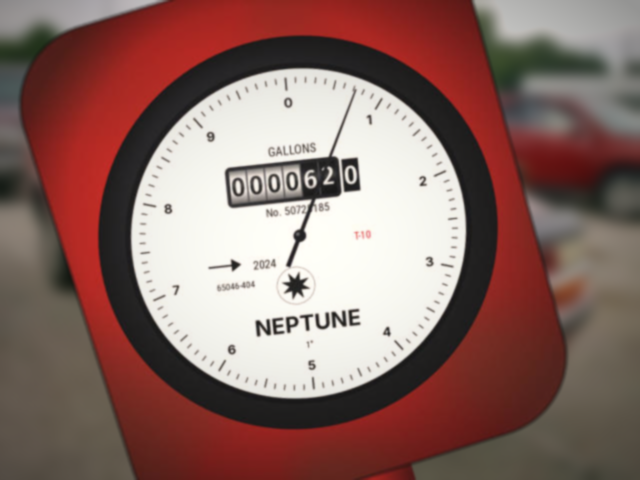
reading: 620.7gal
